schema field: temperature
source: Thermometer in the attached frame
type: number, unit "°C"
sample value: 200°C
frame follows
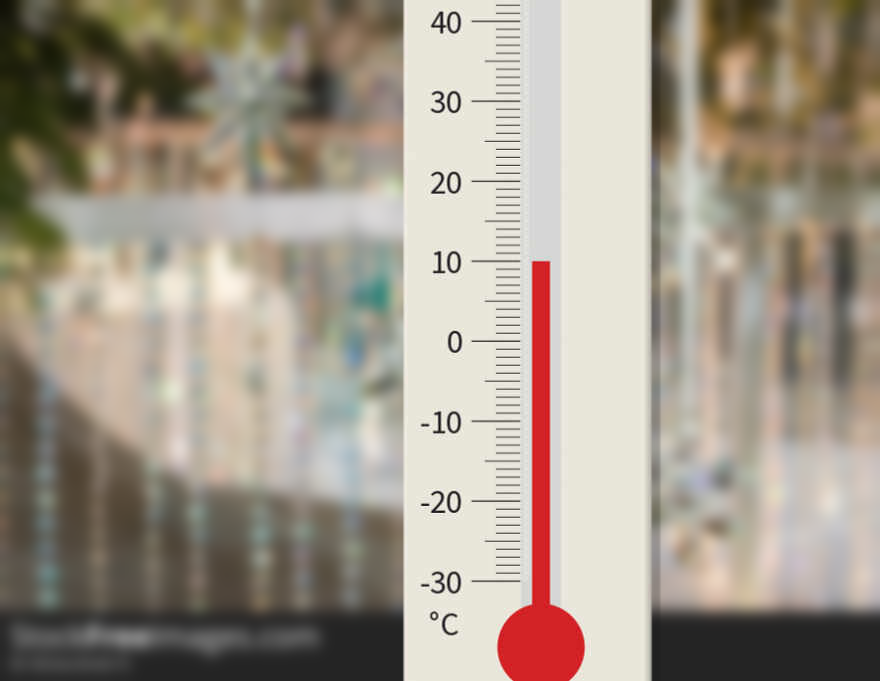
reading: 10°C
